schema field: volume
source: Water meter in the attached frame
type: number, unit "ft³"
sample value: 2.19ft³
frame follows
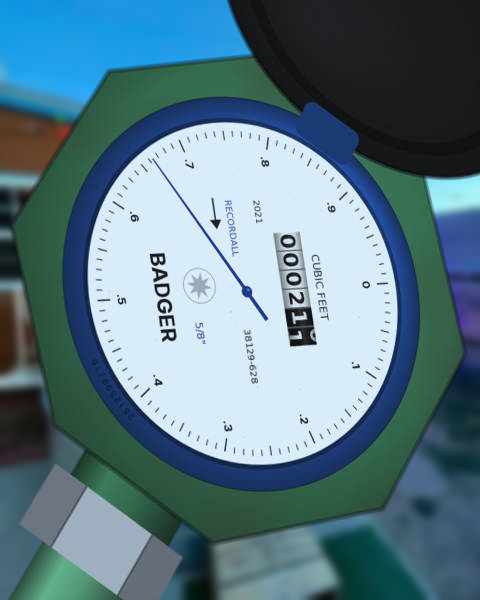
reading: 210.66ft³
